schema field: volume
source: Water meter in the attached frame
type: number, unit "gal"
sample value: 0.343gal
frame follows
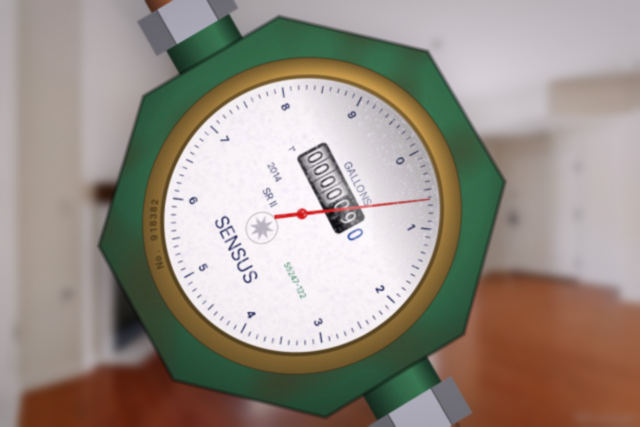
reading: 90.6gal
